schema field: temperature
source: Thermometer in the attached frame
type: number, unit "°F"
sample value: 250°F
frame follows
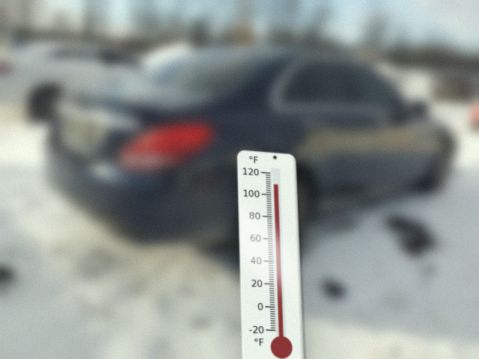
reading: 110°F
